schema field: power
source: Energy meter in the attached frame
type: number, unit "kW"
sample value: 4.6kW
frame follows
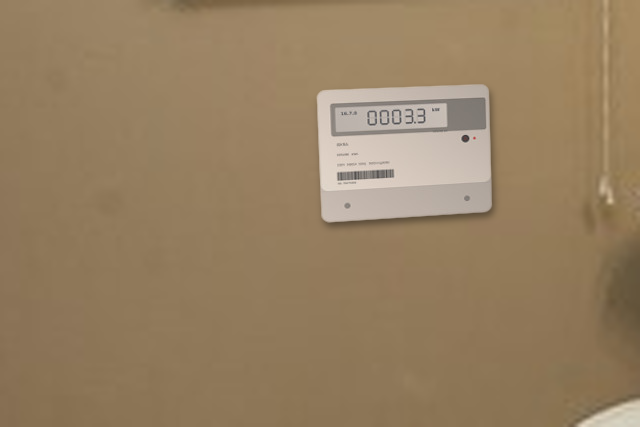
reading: 3.3kW
